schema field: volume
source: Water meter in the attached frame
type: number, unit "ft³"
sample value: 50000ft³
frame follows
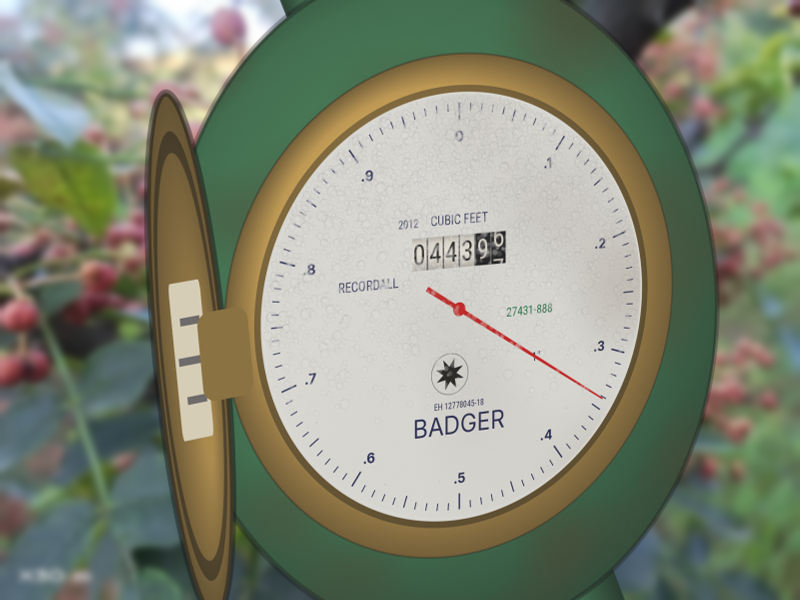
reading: 44396.34ft³
